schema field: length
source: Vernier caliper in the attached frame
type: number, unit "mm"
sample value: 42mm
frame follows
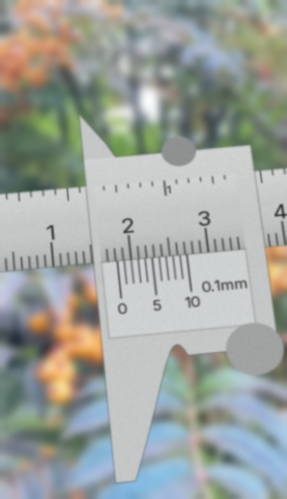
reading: 18.2mm
